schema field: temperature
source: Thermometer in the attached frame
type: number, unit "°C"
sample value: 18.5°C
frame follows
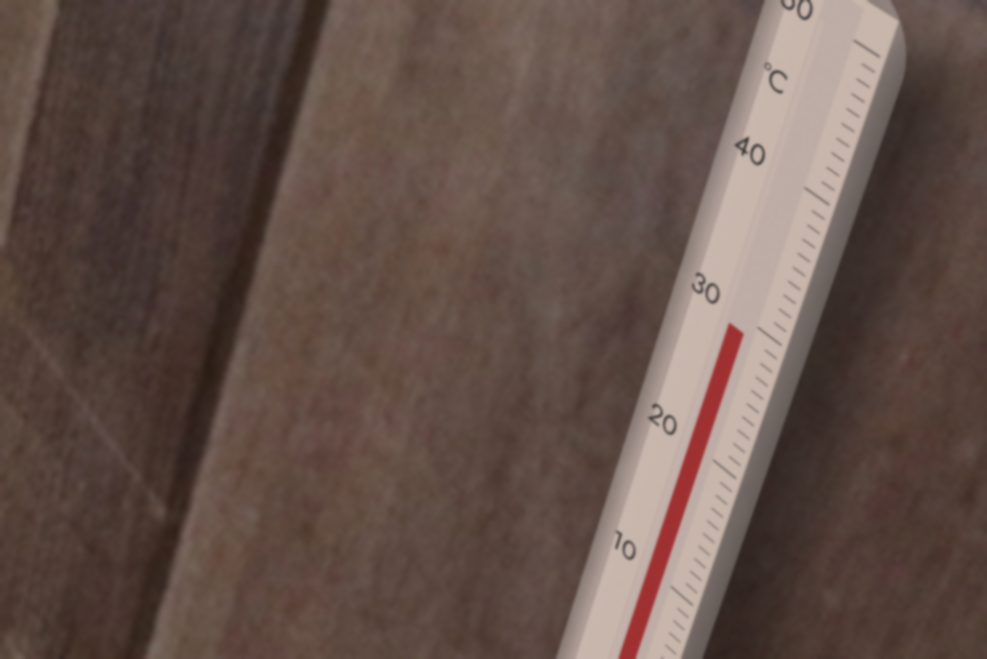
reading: 29°C
